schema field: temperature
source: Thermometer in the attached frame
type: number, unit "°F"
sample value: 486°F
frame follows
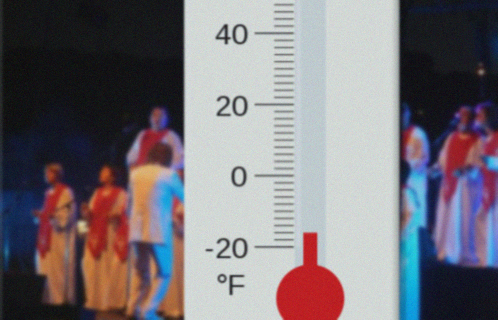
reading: -16°F
